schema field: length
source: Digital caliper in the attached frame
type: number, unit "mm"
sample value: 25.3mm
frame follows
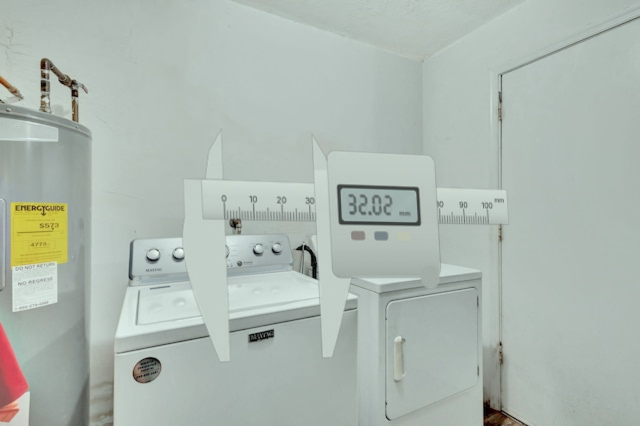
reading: 32.02mm
